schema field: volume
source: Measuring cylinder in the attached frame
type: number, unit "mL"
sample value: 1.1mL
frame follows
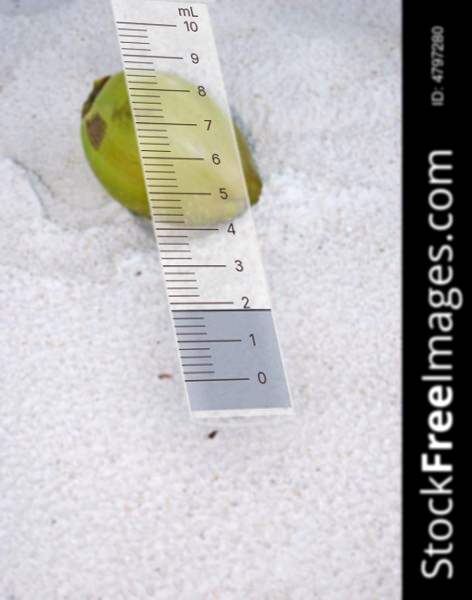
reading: 1.8mL
